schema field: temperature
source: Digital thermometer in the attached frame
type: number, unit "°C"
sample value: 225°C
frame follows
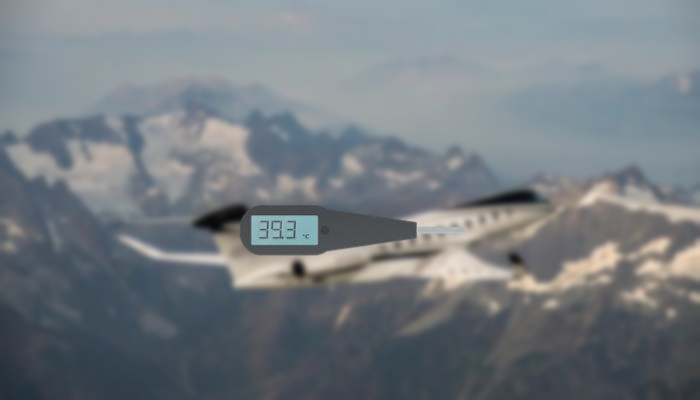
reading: 39.3°C
